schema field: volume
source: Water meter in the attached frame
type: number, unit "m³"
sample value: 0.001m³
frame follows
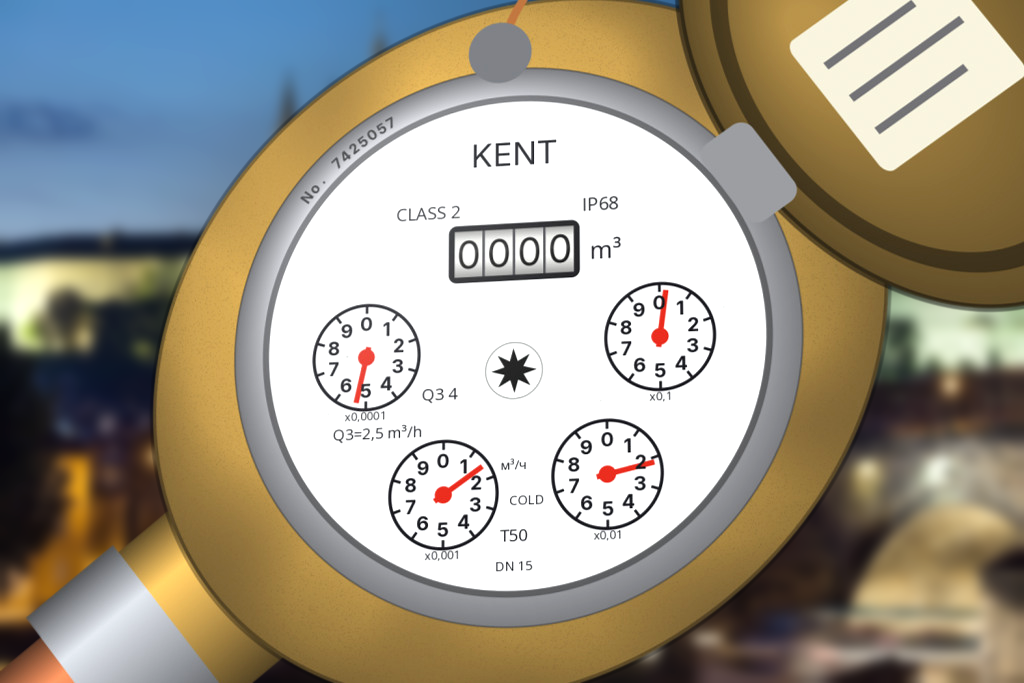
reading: 0.0215m³
